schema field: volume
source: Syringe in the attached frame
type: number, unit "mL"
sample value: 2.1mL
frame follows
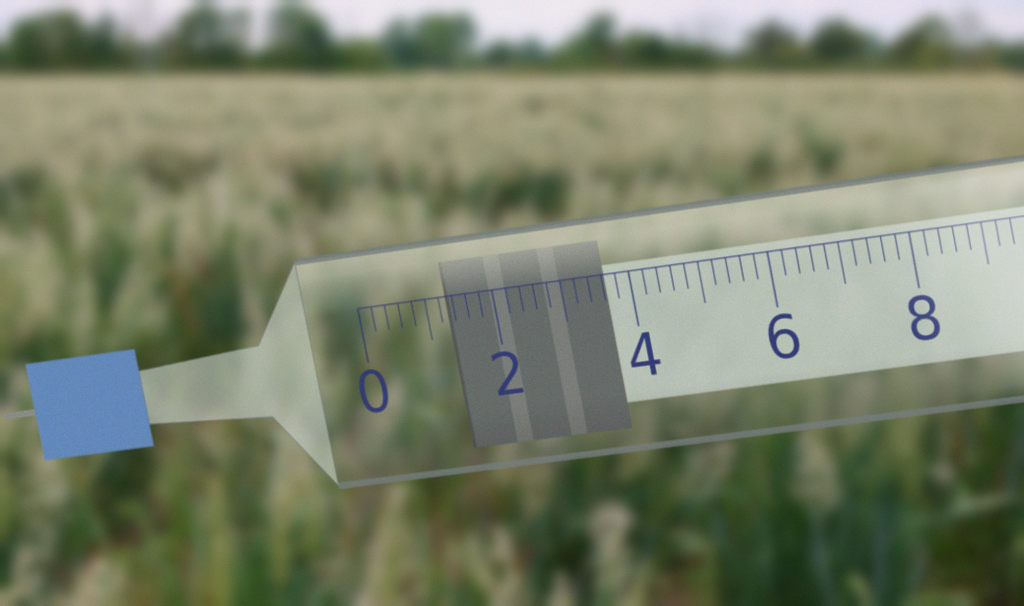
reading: 1.3mL
